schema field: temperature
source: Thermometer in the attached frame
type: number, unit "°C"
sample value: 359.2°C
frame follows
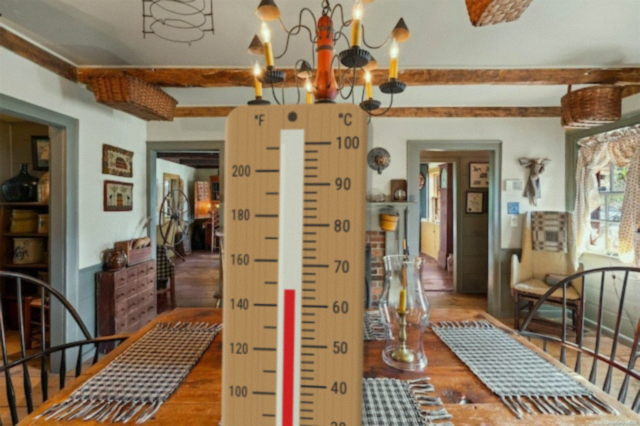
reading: 64°C
